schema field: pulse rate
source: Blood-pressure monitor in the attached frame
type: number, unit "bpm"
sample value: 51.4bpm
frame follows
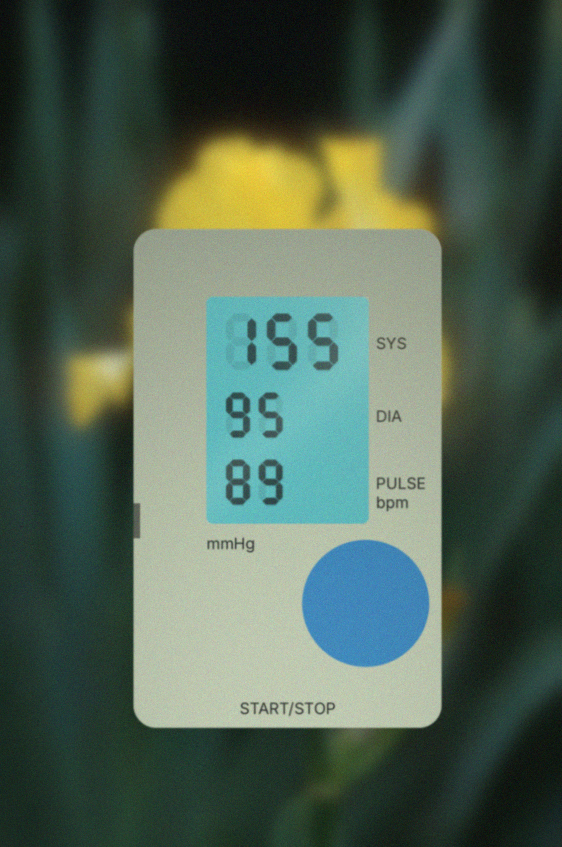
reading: 89bpm
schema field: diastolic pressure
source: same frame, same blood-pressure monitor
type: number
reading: 95mmHg
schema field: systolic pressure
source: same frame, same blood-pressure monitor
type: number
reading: 155mmHg
